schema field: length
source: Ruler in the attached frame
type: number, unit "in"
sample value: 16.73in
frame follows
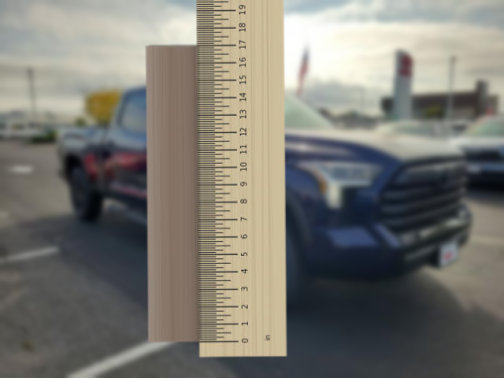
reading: 17in
